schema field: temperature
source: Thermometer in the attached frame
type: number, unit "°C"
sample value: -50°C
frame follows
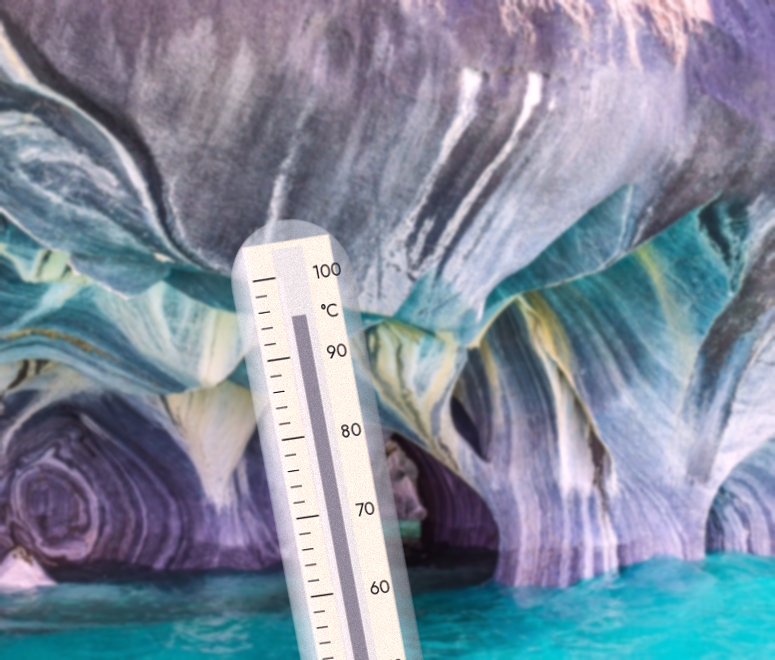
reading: 95°C
